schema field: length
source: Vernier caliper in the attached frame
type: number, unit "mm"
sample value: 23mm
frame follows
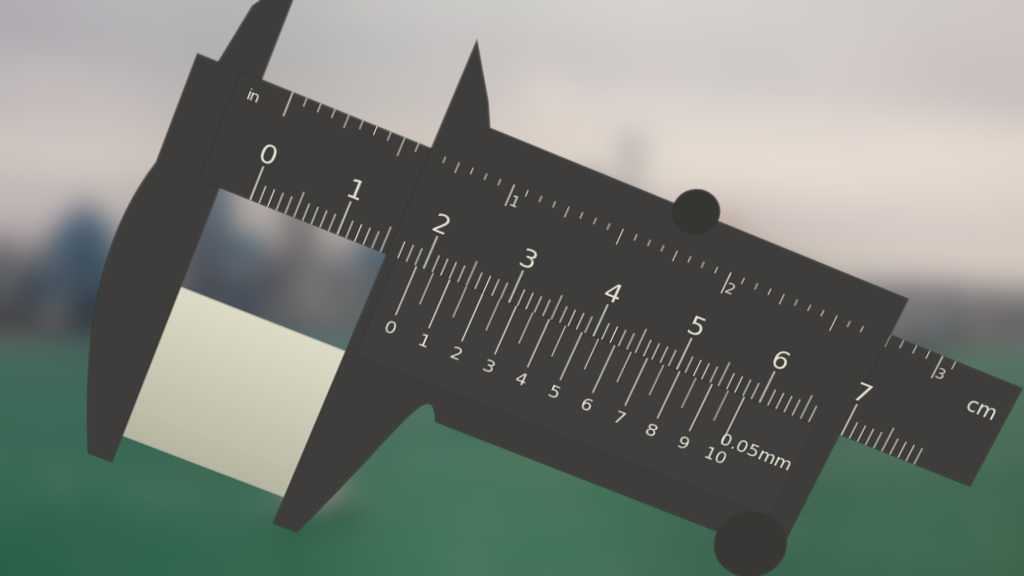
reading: 19.2mm
